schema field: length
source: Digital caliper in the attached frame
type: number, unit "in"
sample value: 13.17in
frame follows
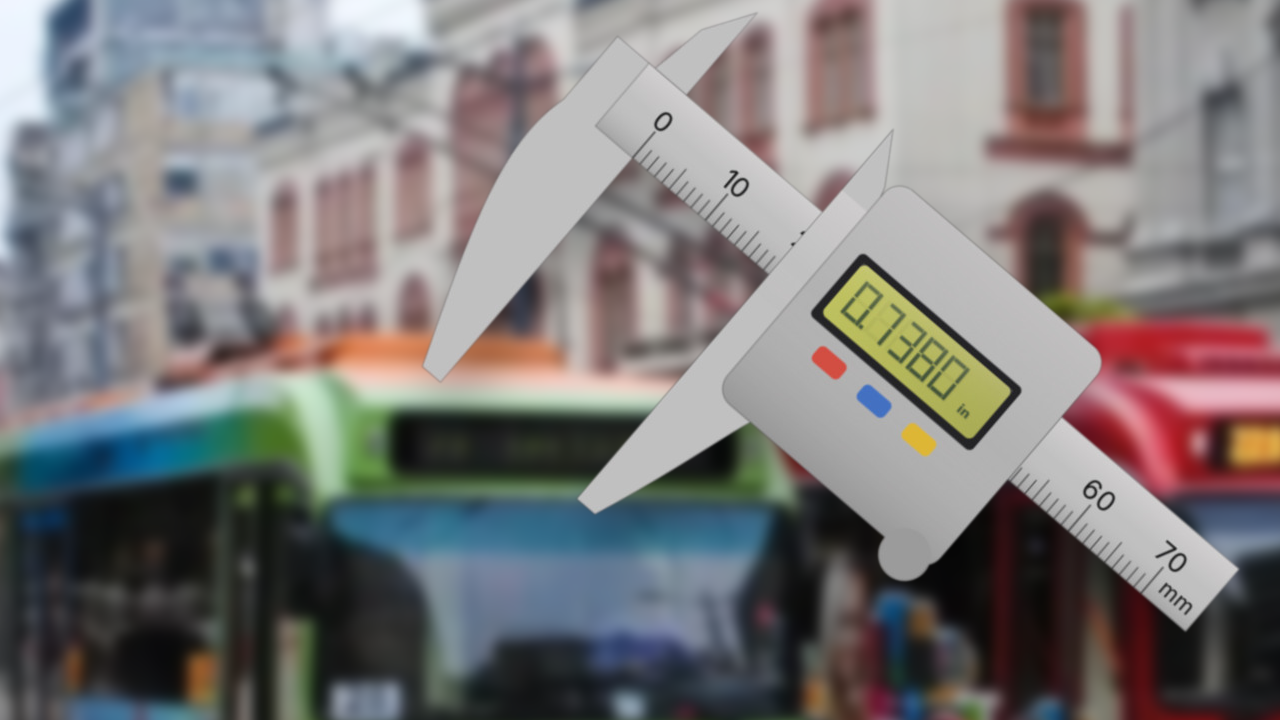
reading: 0.7380in
